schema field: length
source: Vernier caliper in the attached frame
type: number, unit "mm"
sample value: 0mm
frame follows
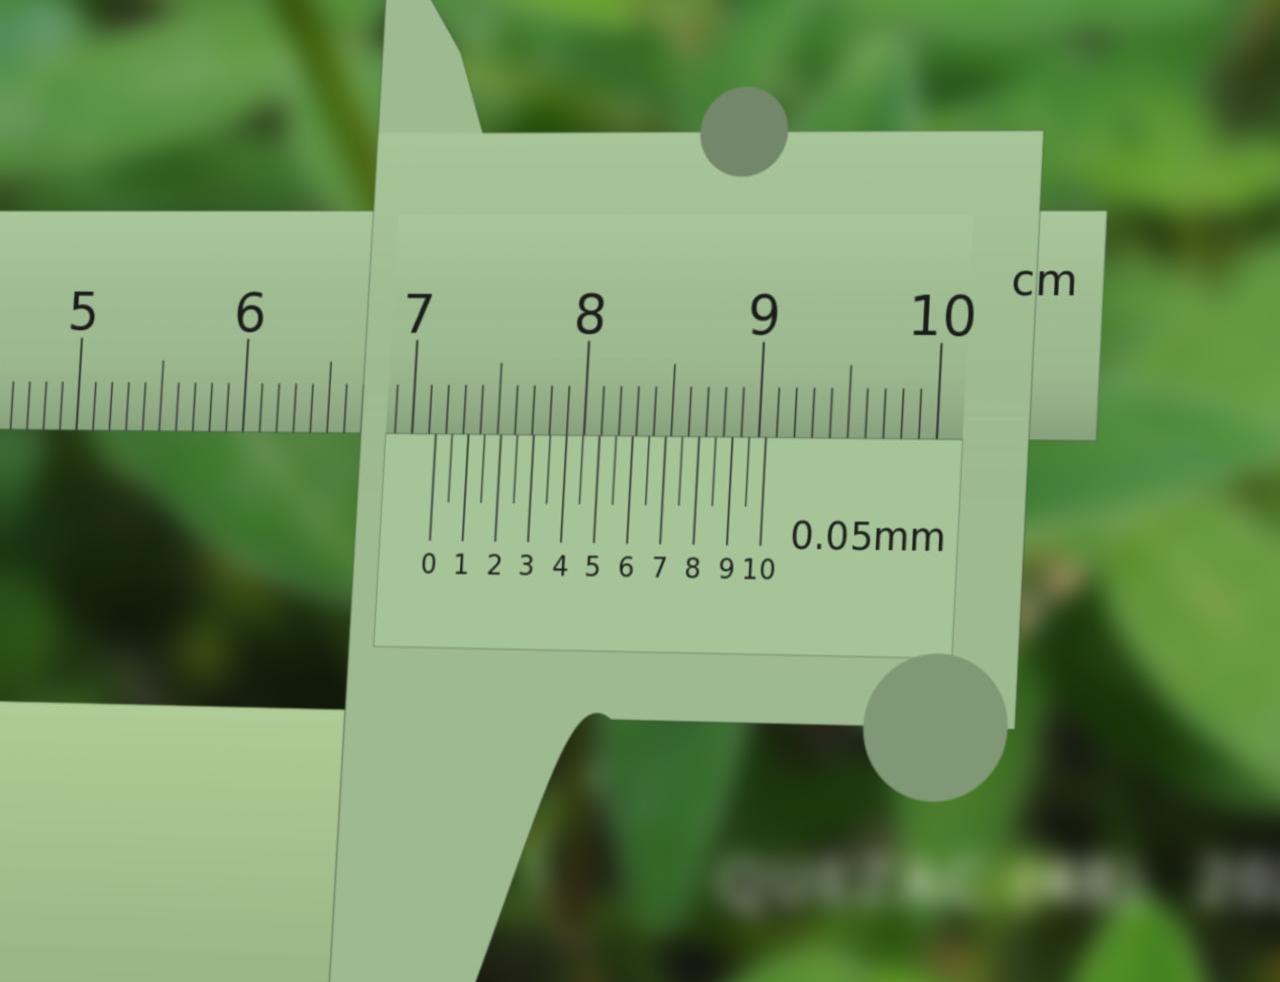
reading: 71.4mm
